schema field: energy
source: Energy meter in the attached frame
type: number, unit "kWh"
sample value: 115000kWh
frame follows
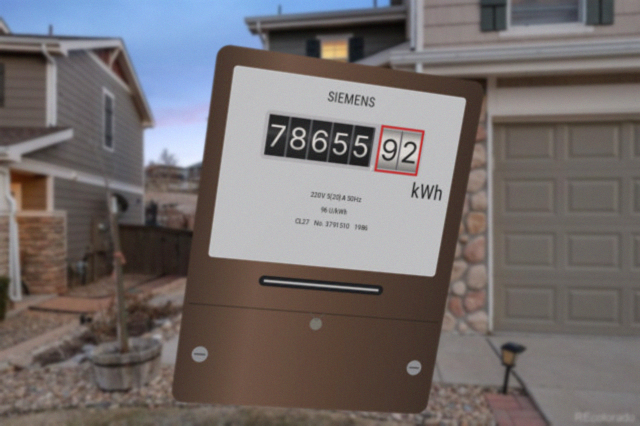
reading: 78655.92kWh
